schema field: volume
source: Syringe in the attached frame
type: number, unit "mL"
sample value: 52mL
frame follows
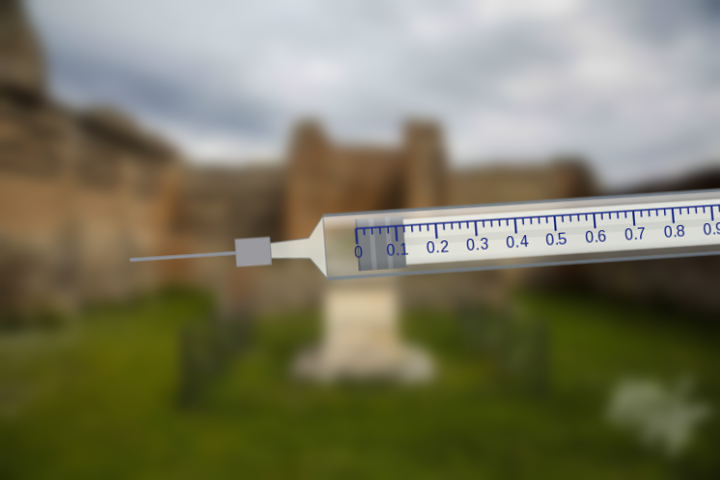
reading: 0mL
